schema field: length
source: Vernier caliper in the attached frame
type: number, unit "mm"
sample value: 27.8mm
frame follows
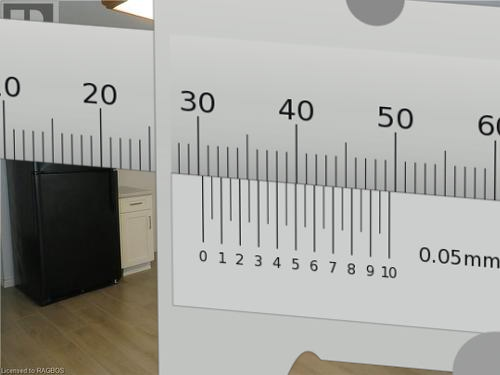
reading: 30.4mm
